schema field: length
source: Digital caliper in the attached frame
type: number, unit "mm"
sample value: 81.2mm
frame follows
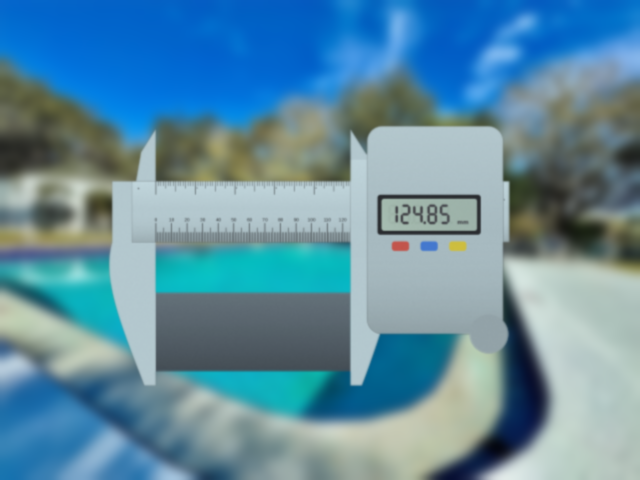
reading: 124.85mm
